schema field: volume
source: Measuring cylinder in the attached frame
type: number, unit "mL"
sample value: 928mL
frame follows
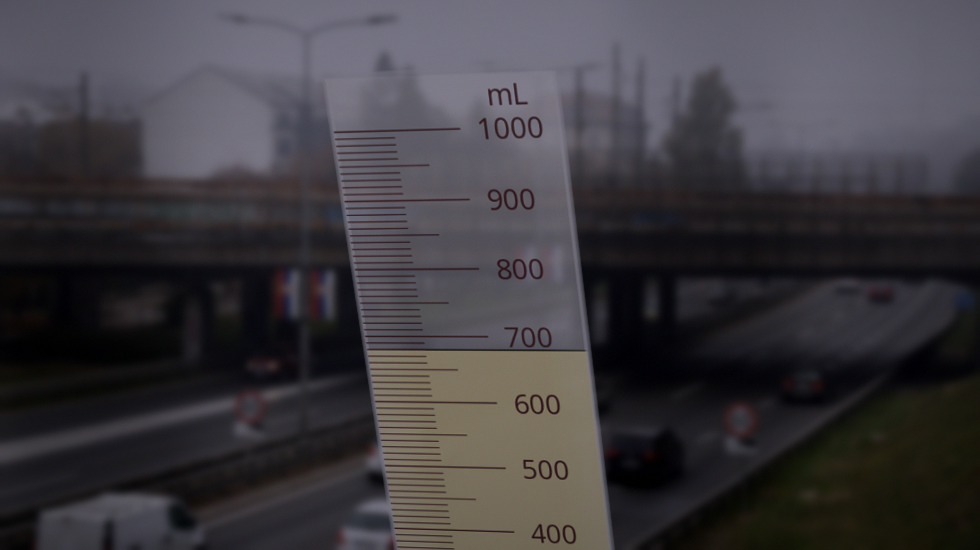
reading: 680mL
